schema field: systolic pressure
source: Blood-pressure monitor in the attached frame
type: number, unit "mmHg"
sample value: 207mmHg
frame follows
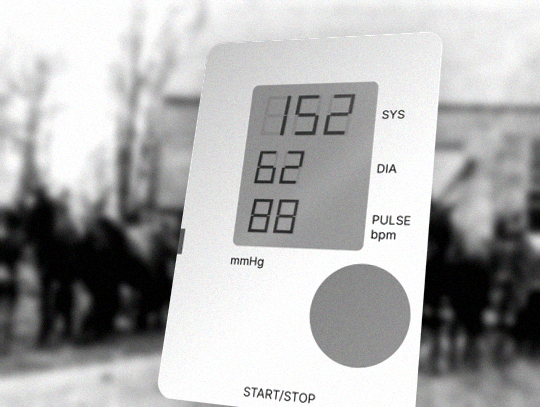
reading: 152mmHg
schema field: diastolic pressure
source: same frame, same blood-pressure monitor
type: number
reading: 62mmHg
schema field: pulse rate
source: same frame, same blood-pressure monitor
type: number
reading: 88bpm
